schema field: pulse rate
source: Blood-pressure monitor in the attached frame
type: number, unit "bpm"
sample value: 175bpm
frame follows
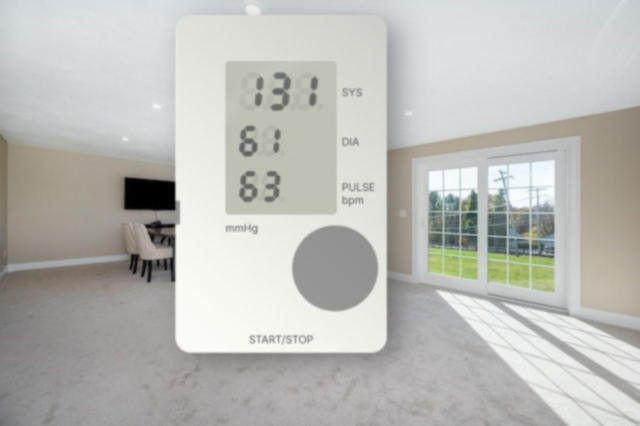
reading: 63bpm
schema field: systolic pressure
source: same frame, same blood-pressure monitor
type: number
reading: 131mmHg
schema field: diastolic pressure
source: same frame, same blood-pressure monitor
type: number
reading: 61mmHg
